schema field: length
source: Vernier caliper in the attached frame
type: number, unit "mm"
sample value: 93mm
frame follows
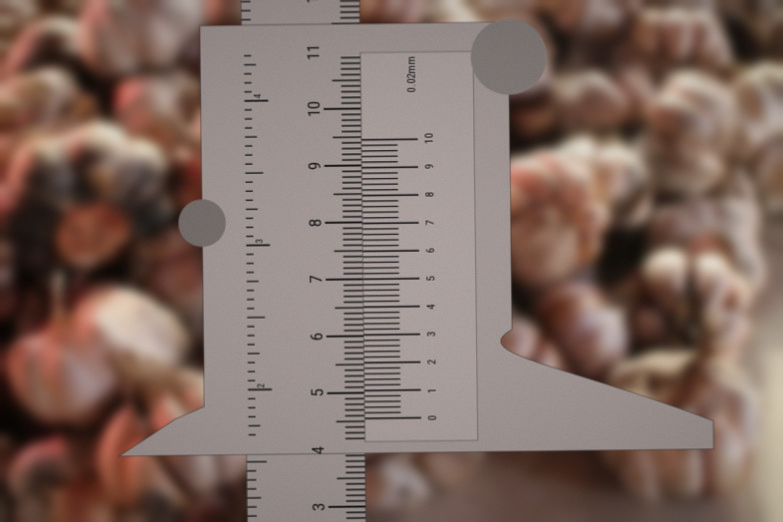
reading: 45.5mm
